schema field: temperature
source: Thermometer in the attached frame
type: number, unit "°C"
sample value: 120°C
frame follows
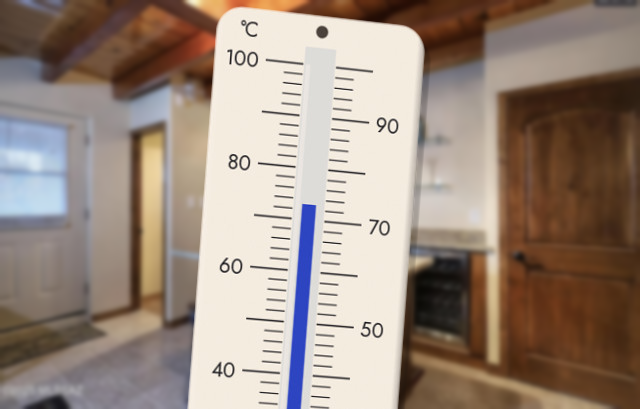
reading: 73°C
